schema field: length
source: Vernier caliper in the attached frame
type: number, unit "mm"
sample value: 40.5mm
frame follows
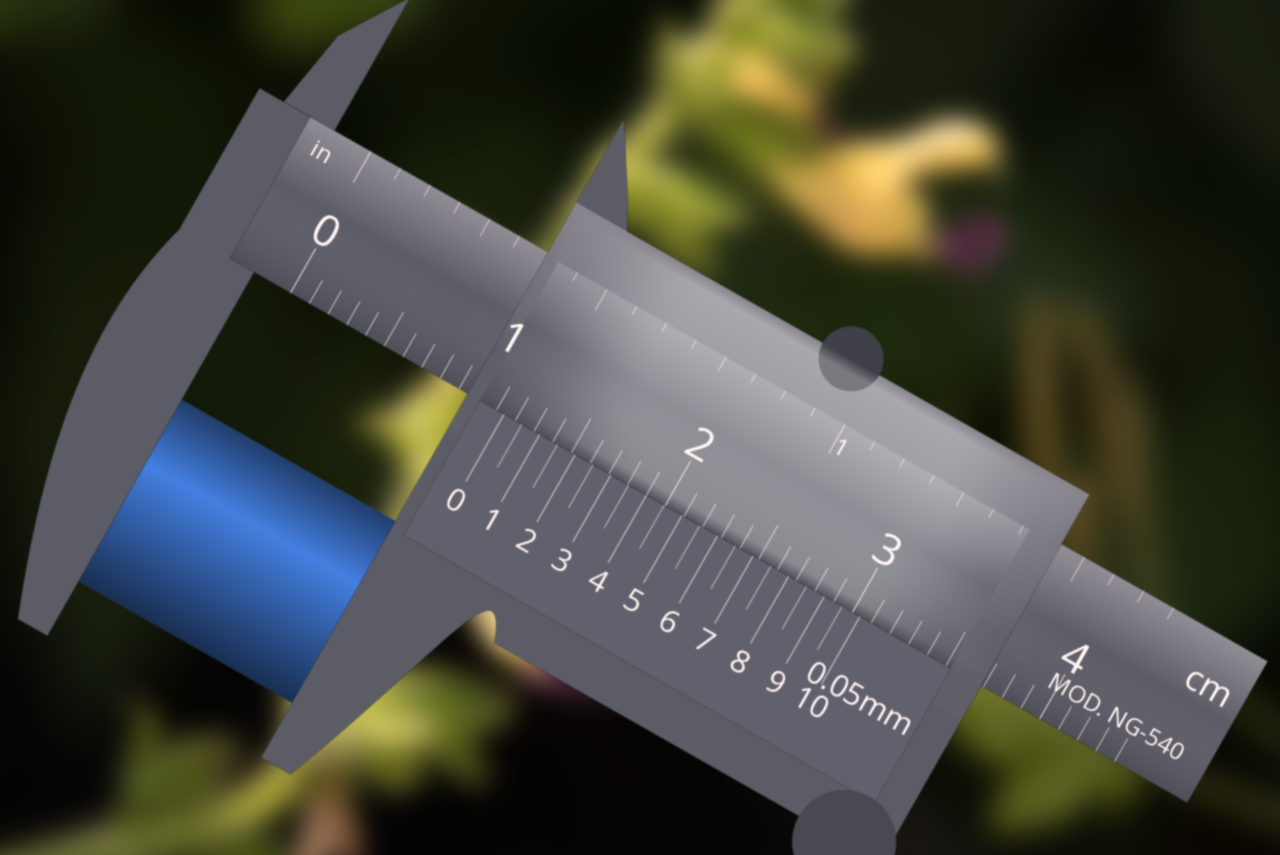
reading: 11.4mm
